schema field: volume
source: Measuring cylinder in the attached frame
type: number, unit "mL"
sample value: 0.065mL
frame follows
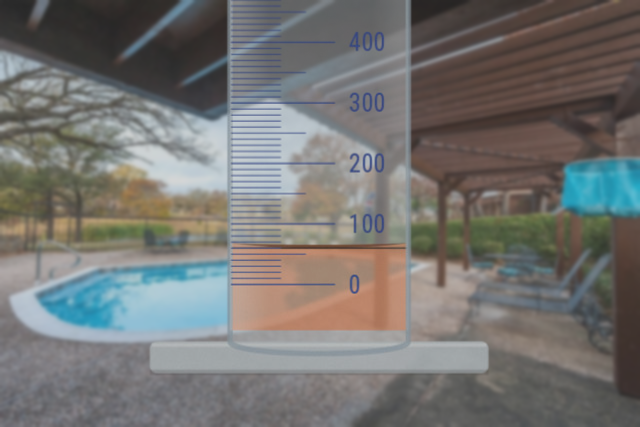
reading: 60mL
